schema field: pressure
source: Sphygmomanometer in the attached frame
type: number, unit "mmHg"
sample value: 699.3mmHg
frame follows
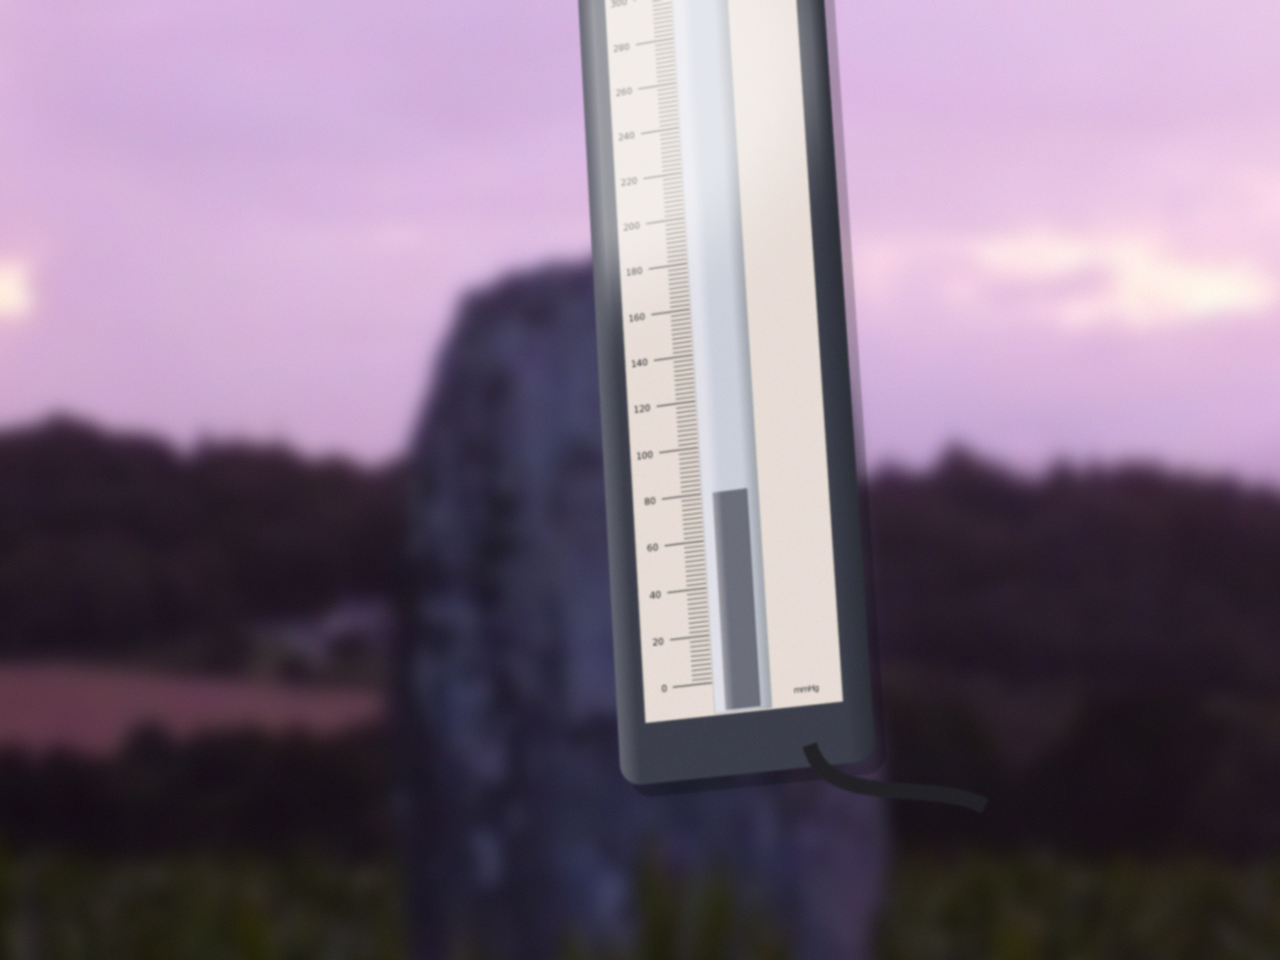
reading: 80mmHg
